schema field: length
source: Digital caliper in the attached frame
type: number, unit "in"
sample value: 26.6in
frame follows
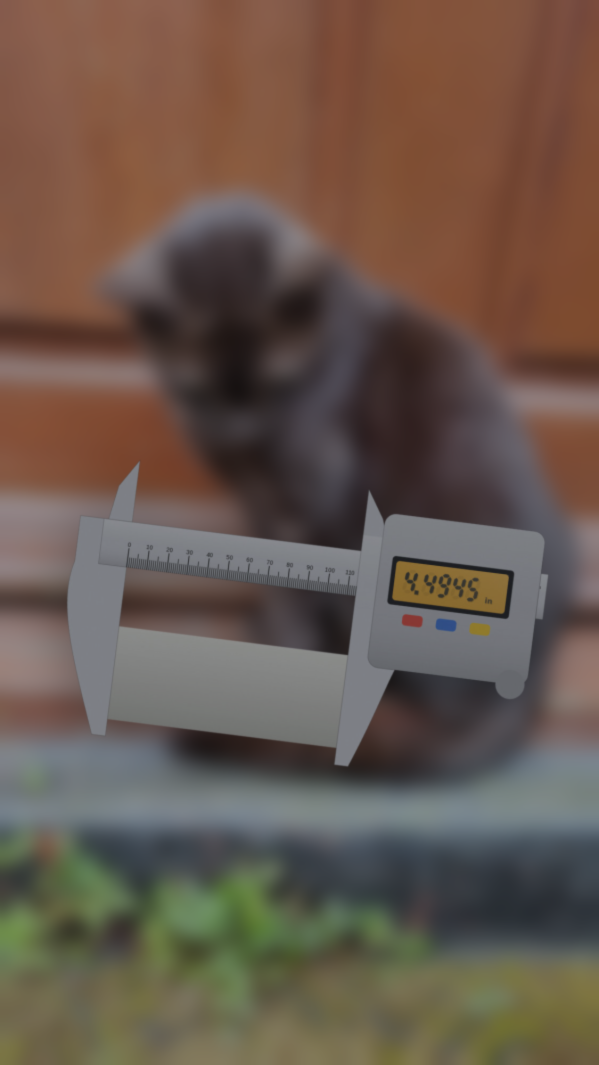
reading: 4.4945in
